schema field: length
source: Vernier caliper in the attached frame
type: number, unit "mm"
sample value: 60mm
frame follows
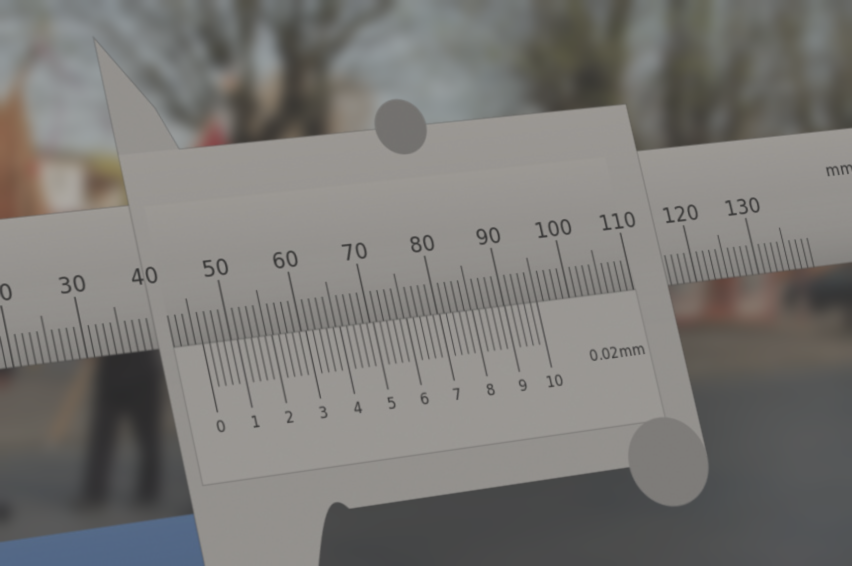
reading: 46.0mm
